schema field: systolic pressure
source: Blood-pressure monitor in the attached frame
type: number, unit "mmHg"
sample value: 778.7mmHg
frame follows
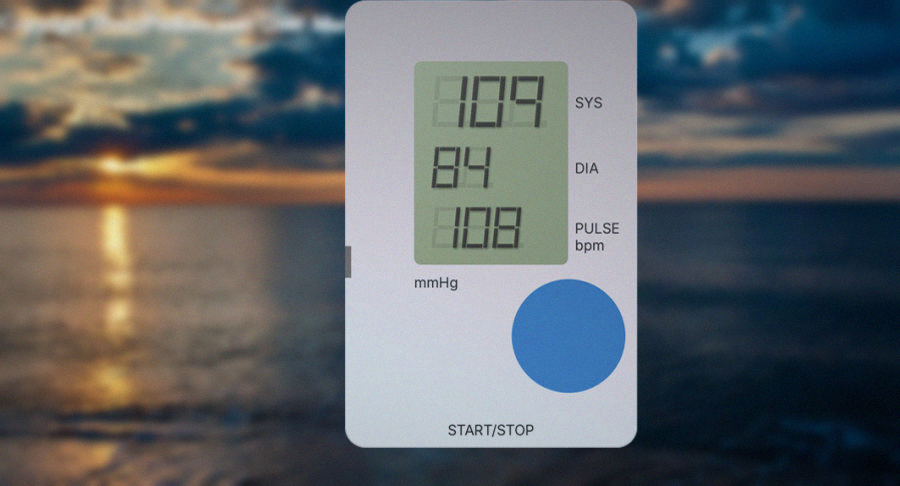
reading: 109mmHg
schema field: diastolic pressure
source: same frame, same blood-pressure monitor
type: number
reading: 84mmHg
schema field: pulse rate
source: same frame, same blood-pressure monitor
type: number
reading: 108bpm
